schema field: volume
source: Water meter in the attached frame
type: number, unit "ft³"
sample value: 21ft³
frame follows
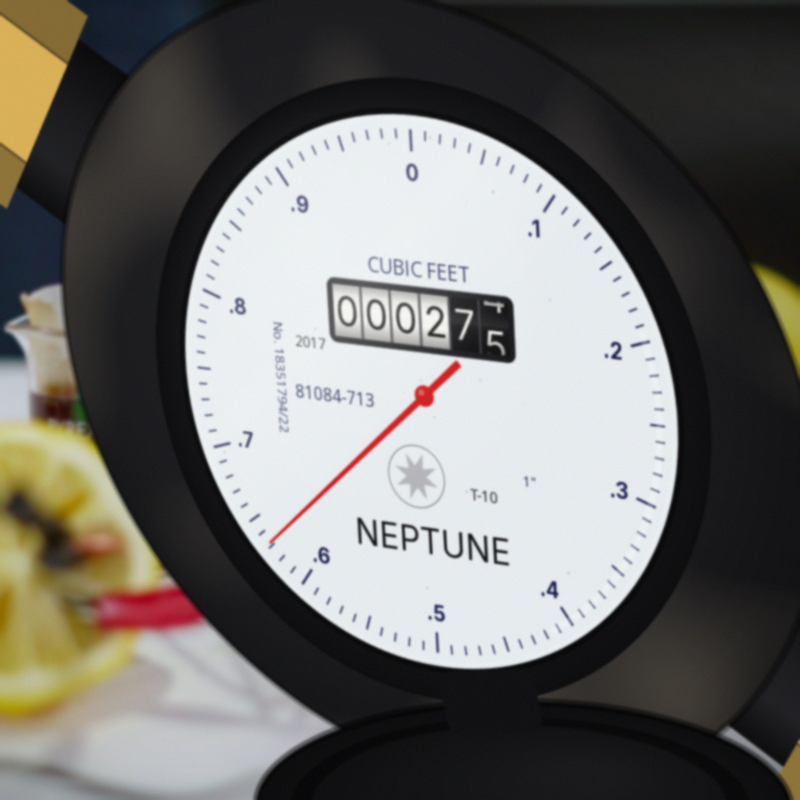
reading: 274.63ft³
